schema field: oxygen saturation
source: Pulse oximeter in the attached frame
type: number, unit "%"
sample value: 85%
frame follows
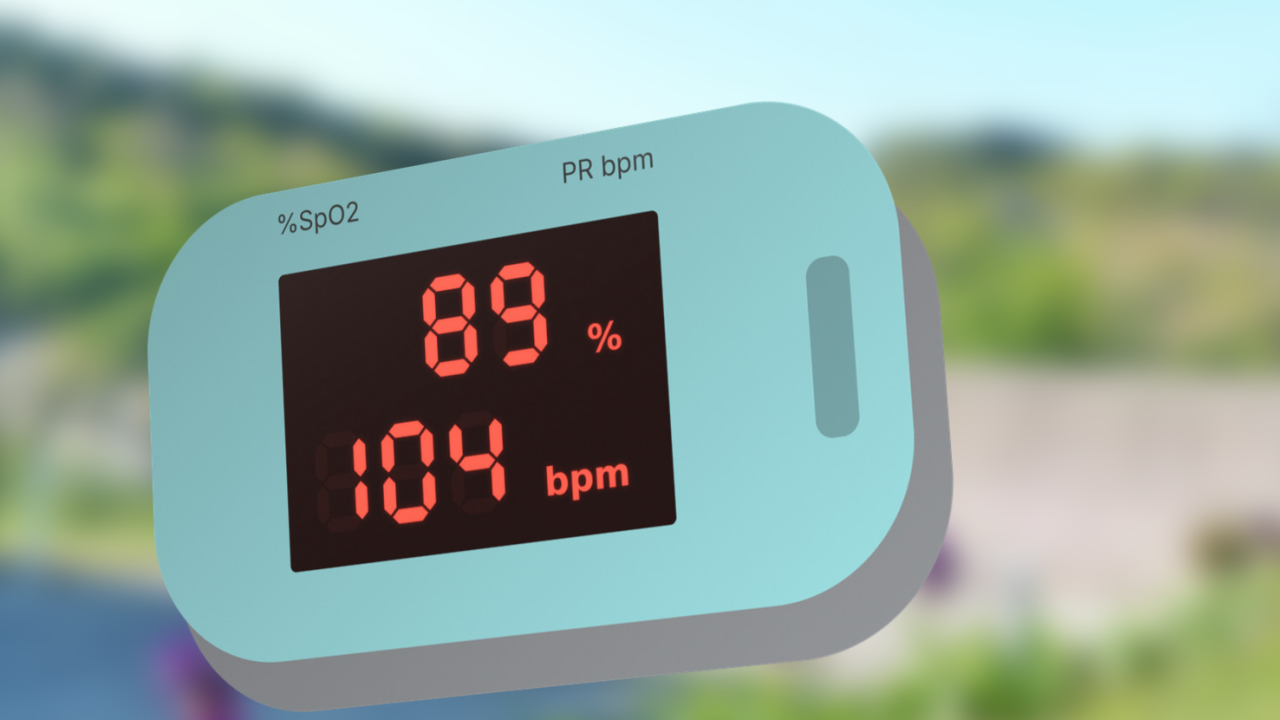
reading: 89%
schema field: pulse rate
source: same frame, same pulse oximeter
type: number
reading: 104bpm
